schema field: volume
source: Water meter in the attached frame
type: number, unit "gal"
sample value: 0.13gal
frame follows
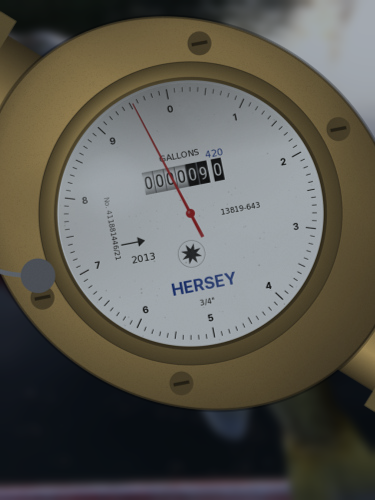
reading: 89.5gal
